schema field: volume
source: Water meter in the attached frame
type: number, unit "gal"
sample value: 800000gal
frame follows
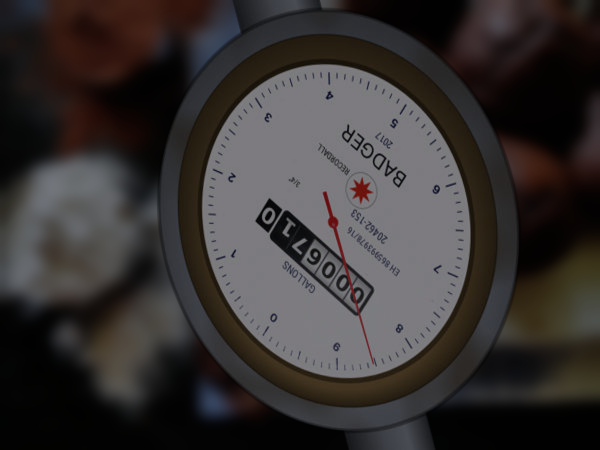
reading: 6708.5gal
